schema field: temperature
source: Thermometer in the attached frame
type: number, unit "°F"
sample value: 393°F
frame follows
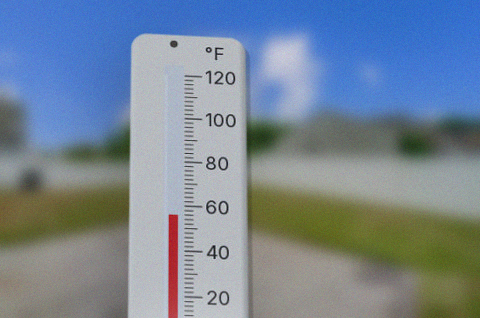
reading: 56°F
